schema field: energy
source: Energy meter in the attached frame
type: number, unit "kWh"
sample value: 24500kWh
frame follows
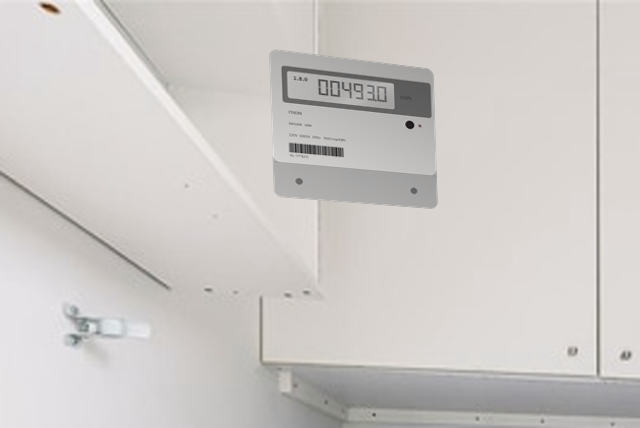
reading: 493.0kWh
